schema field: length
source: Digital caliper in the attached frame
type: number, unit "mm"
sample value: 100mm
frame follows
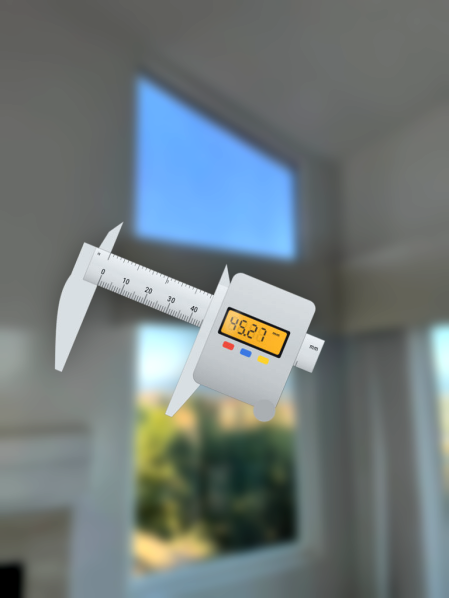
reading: 45.27mm
